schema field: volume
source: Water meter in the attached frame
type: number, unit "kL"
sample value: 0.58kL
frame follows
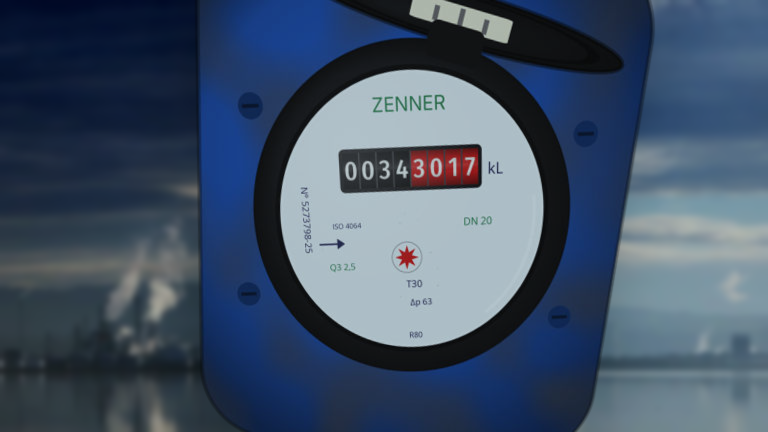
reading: 34.3017kL
